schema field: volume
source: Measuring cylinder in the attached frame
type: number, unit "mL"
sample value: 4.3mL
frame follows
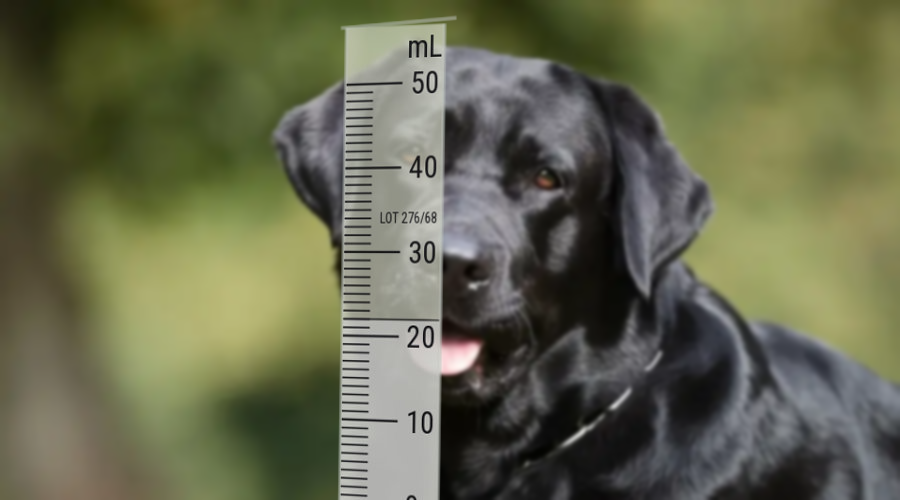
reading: 22mL
